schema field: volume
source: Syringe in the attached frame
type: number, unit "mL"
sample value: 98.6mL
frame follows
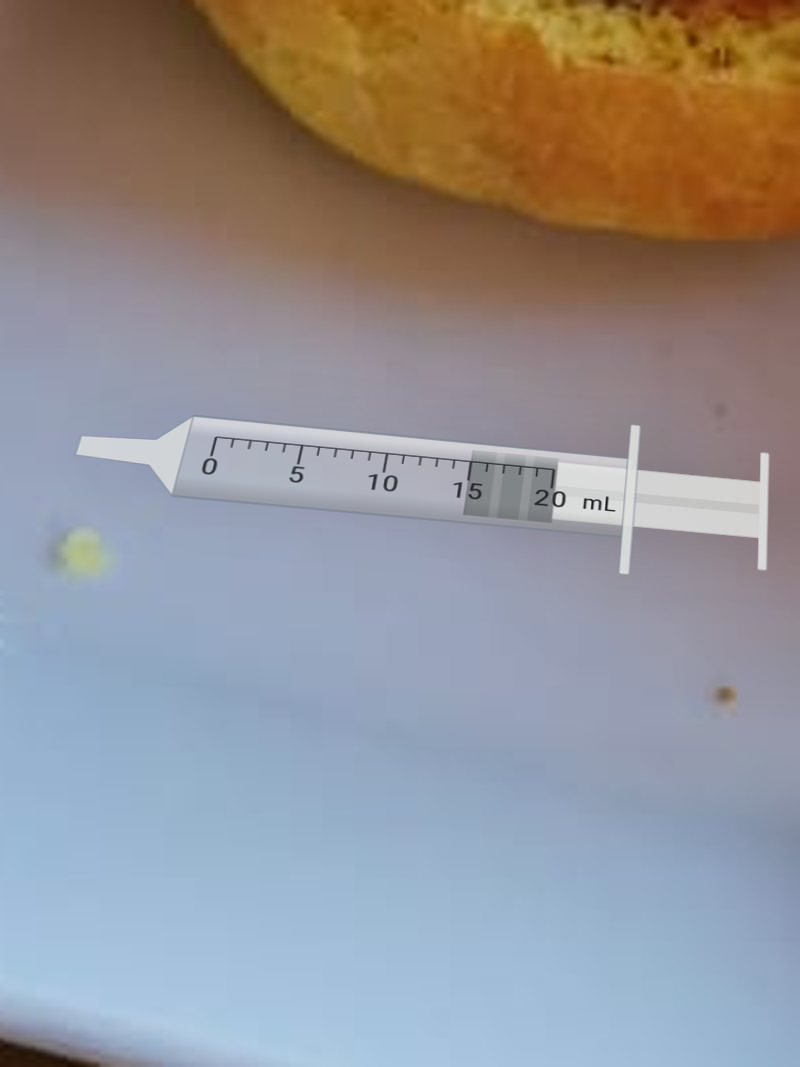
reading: 15mL
